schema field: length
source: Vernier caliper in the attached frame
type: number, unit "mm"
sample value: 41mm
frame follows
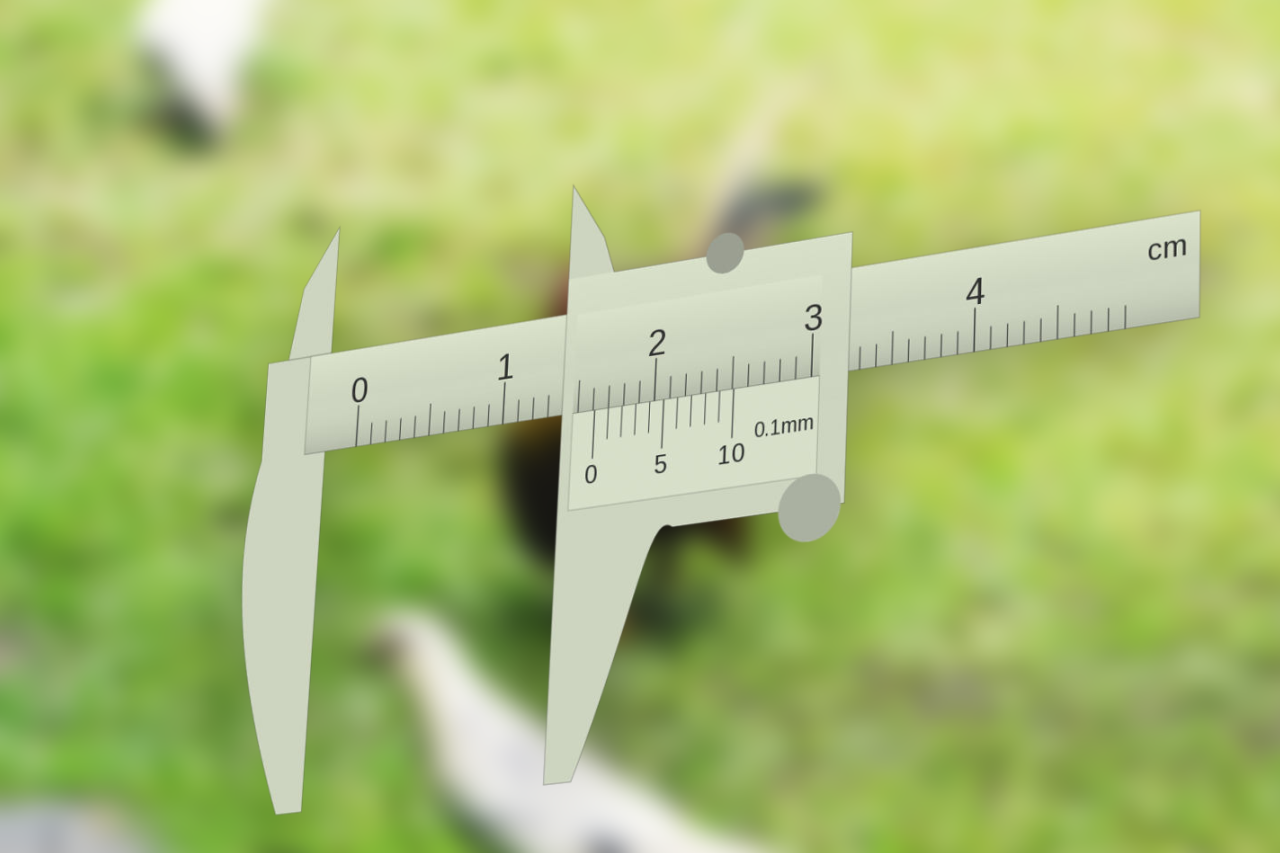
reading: 16.1mm
